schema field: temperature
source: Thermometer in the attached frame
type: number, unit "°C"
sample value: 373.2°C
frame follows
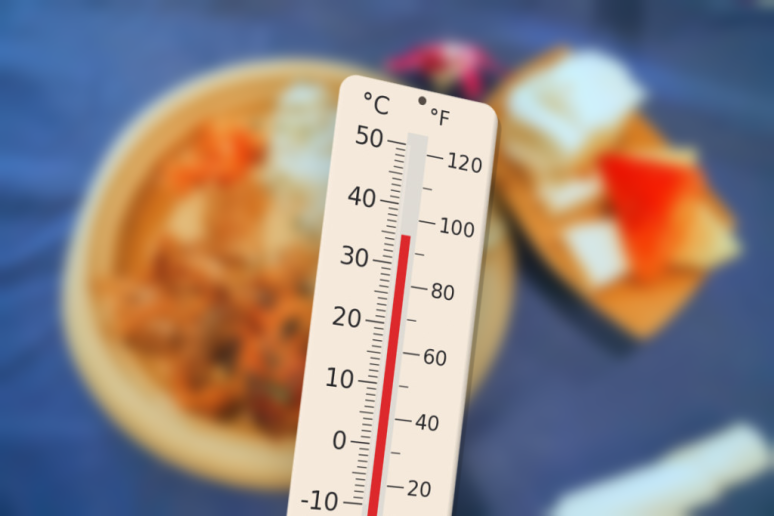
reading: 35°C
